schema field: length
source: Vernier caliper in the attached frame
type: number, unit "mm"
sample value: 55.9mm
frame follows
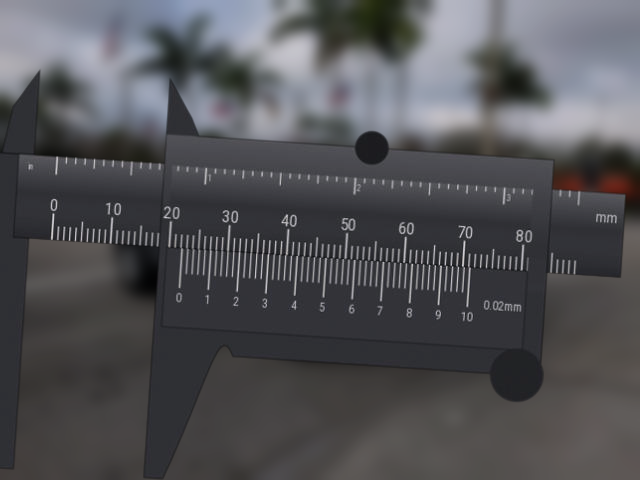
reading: 22.2mm
